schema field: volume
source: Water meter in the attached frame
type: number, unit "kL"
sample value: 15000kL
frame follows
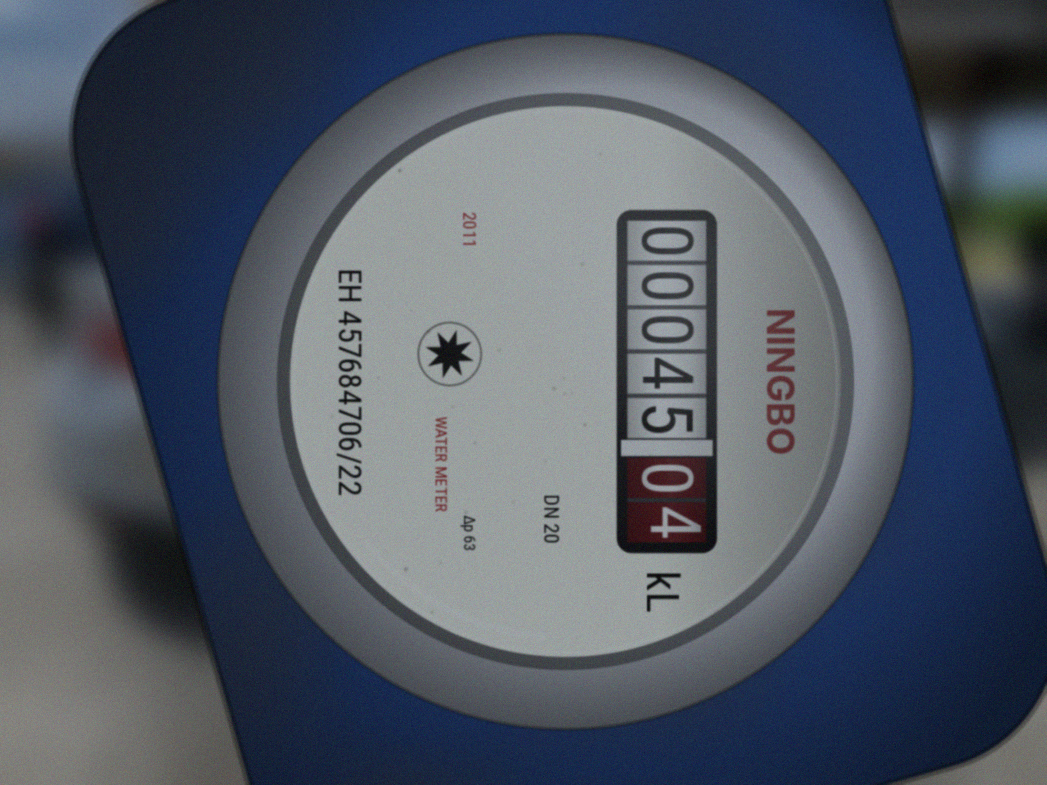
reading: 45.04kL
